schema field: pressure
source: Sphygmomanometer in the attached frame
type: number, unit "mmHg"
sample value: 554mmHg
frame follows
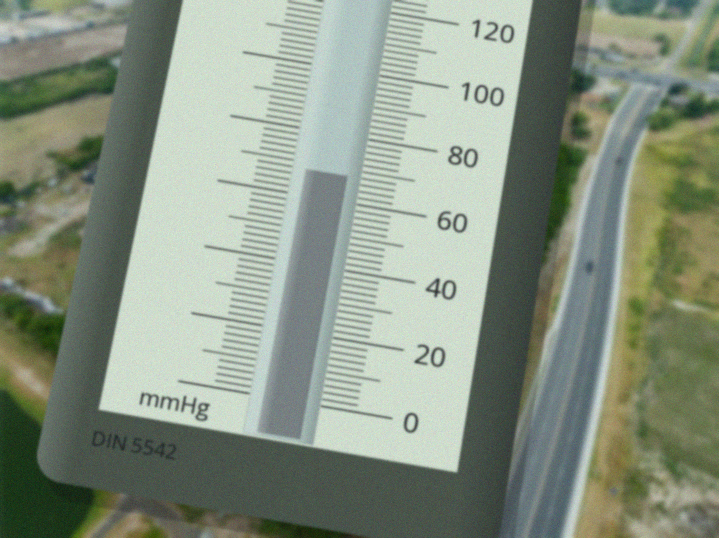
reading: 68mmHg
